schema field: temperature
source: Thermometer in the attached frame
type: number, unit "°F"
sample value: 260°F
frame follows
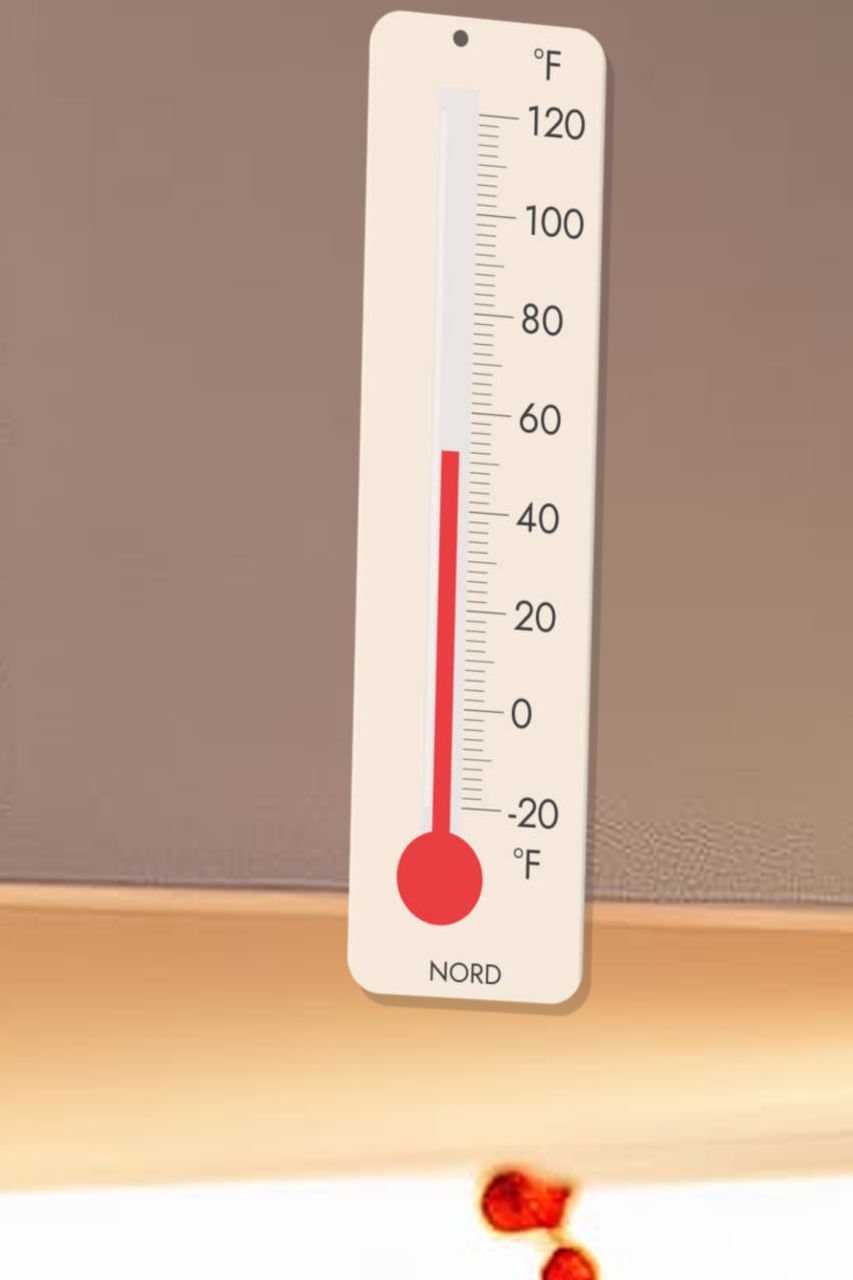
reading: 52°F
